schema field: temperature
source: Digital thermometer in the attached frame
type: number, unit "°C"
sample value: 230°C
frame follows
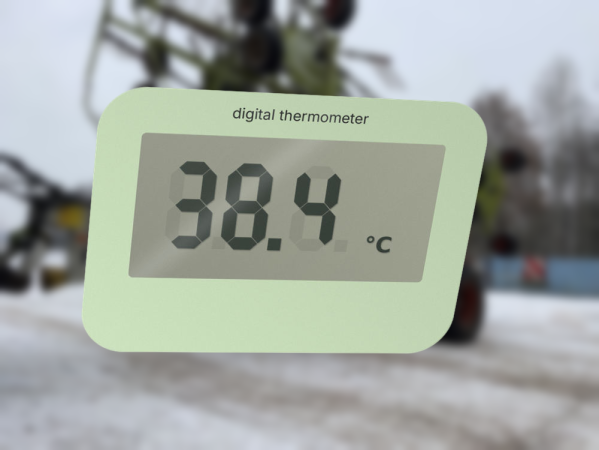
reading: 38.4°C
